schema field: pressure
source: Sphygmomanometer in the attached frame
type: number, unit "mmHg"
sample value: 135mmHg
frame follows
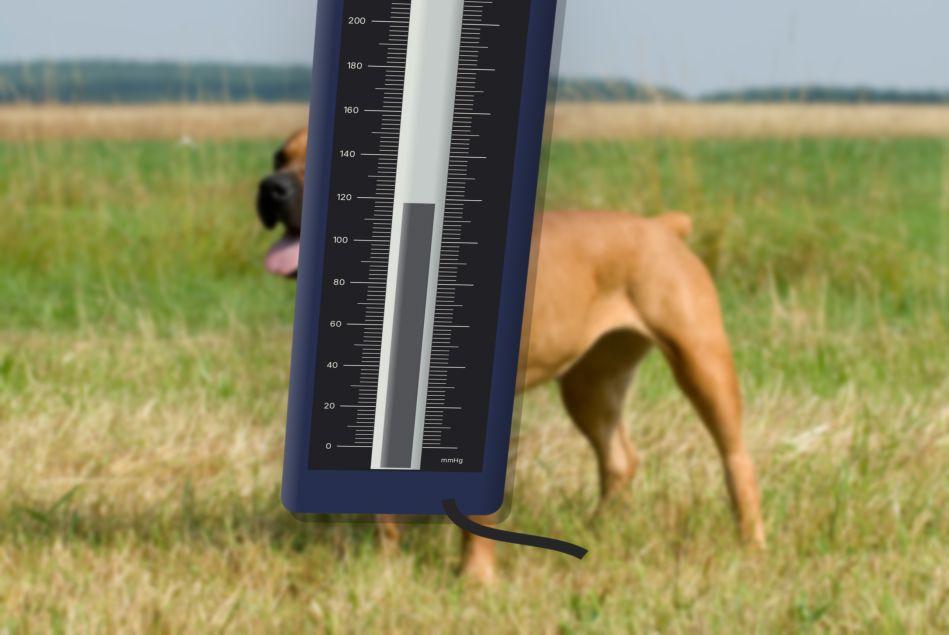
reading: 118mmHg
